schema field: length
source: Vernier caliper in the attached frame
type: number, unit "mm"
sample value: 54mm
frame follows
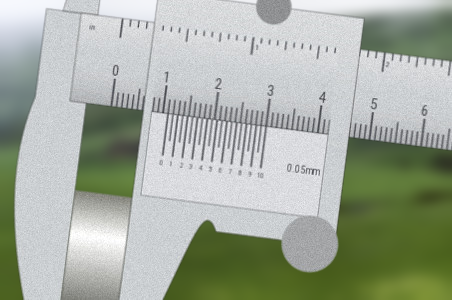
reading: 11.0mm
